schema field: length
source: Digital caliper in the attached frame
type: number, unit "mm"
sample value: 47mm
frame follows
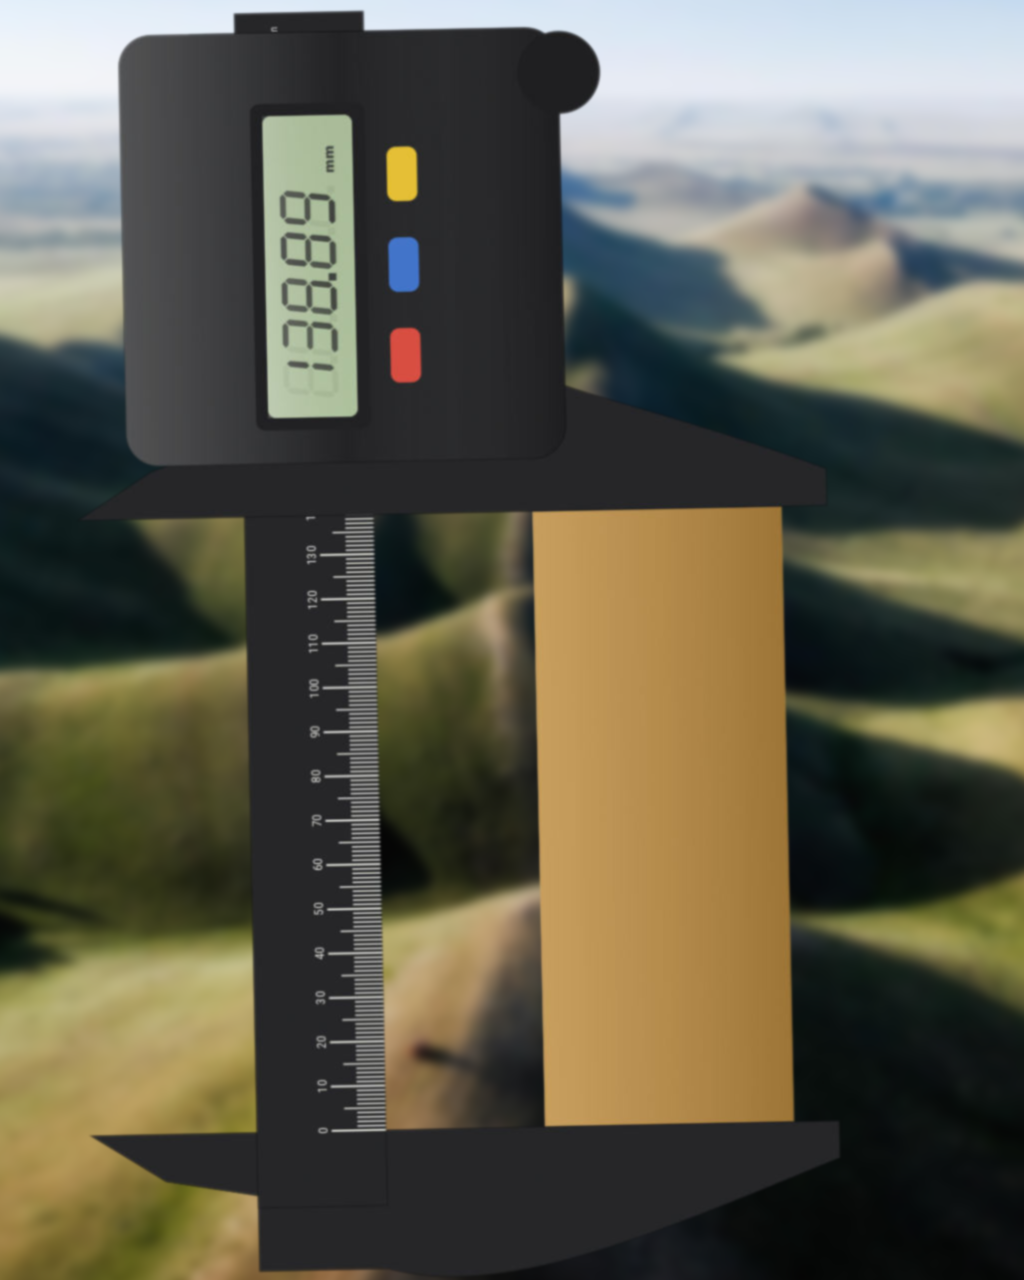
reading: 138.89mm
